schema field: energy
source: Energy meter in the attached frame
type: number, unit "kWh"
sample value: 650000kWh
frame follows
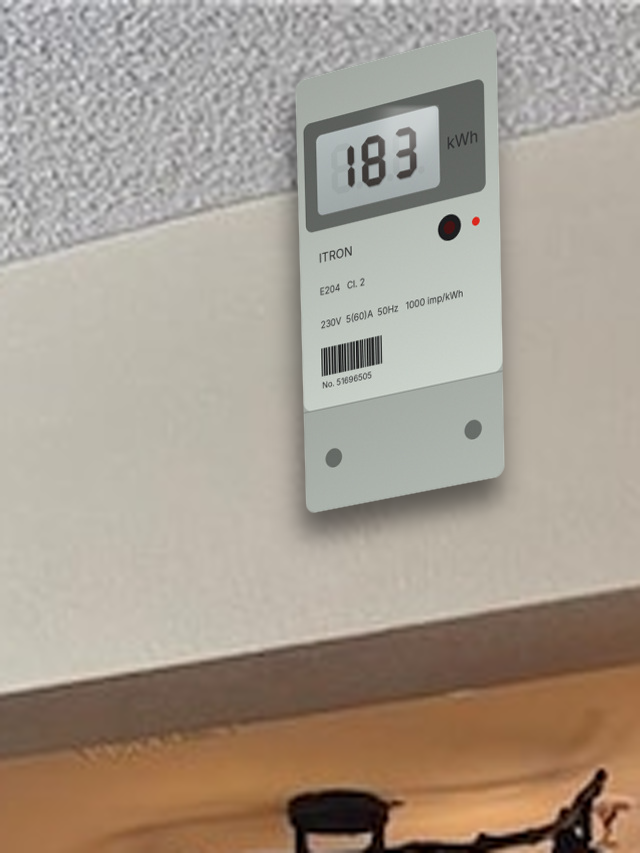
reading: 183kWh
